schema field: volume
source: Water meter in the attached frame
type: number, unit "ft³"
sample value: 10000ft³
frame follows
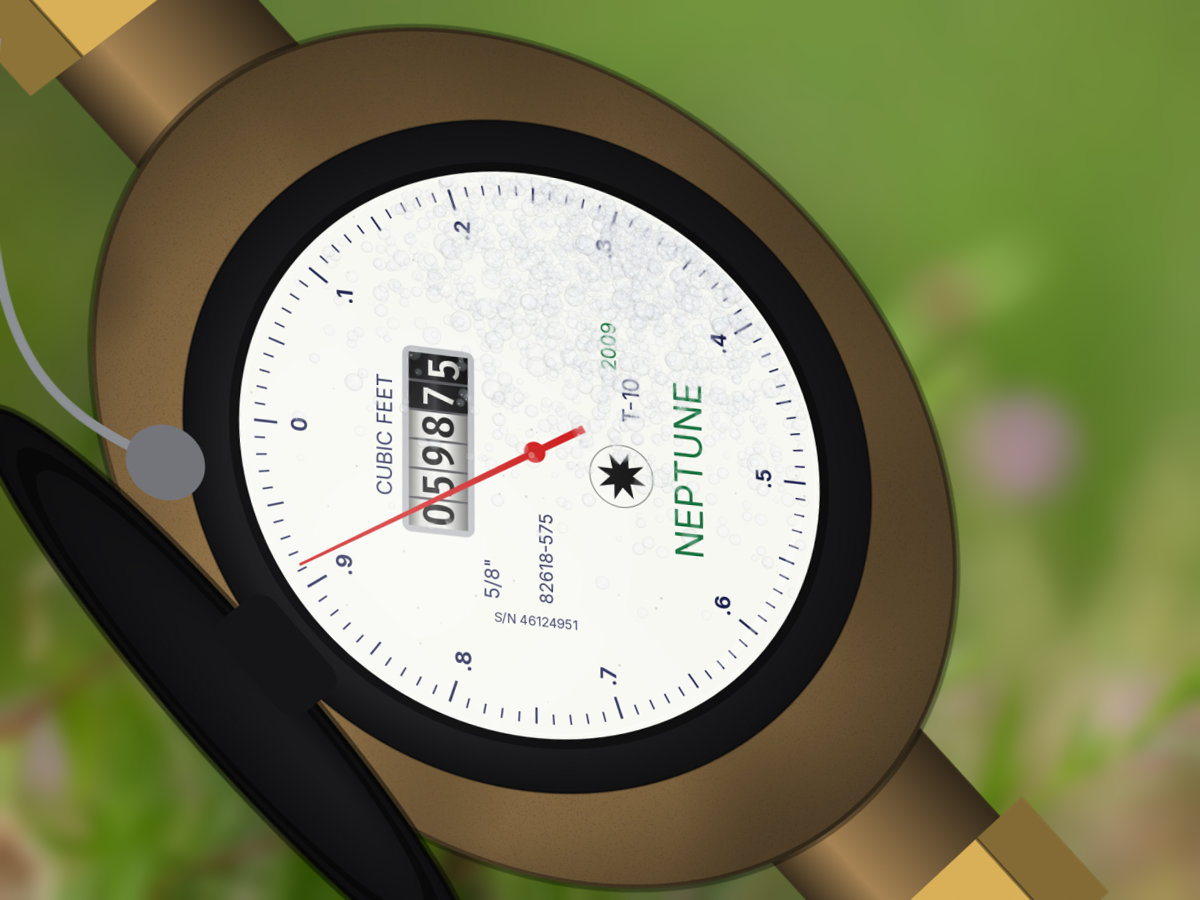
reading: 59874.91ft³
